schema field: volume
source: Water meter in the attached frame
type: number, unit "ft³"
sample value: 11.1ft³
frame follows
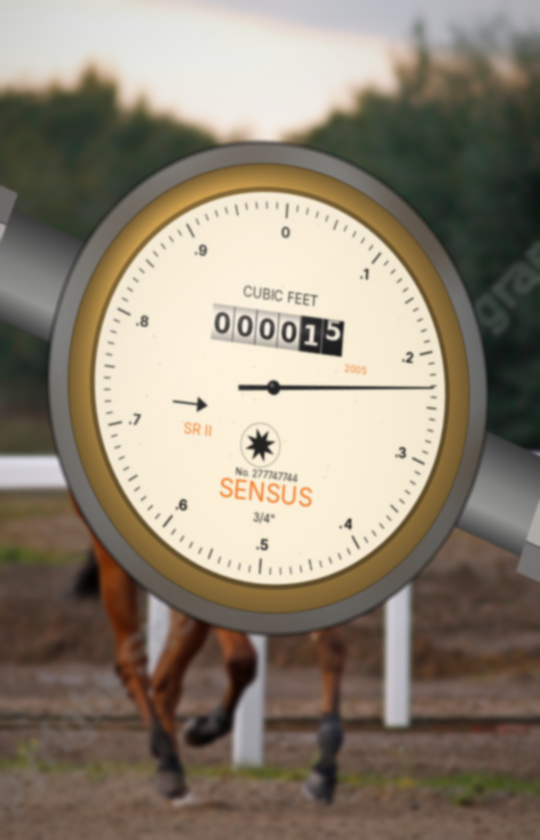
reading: 15.23ft³
